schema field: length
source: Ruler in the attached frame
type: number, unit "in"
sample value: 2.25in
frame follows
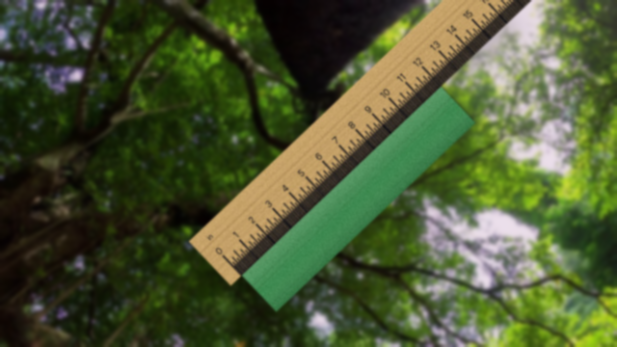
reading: 12in
